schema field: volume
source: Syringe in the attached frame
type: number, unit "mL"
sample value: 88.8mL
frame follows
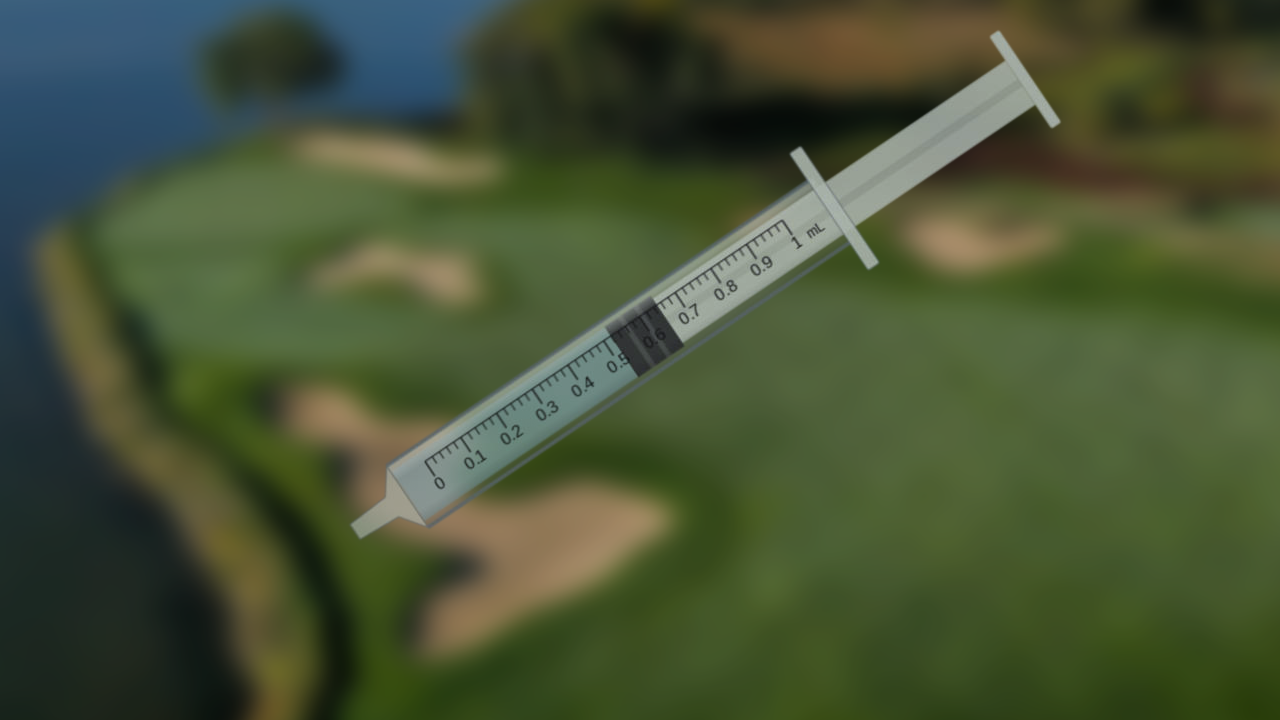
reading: 0.52mL
